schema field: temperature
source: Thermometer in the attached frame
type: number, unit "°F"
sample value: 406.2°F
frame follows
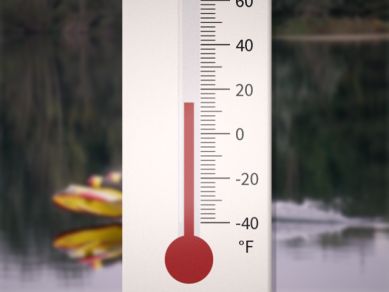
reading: 14°F
